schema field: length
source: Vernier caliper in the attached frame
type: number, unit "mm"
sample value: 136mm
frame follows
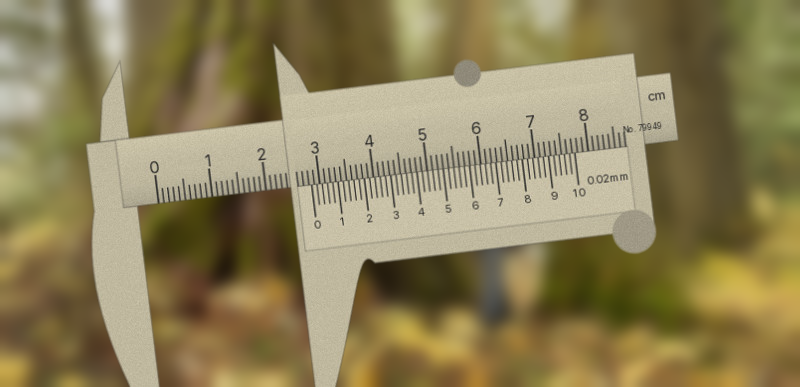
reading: 28.5mm
